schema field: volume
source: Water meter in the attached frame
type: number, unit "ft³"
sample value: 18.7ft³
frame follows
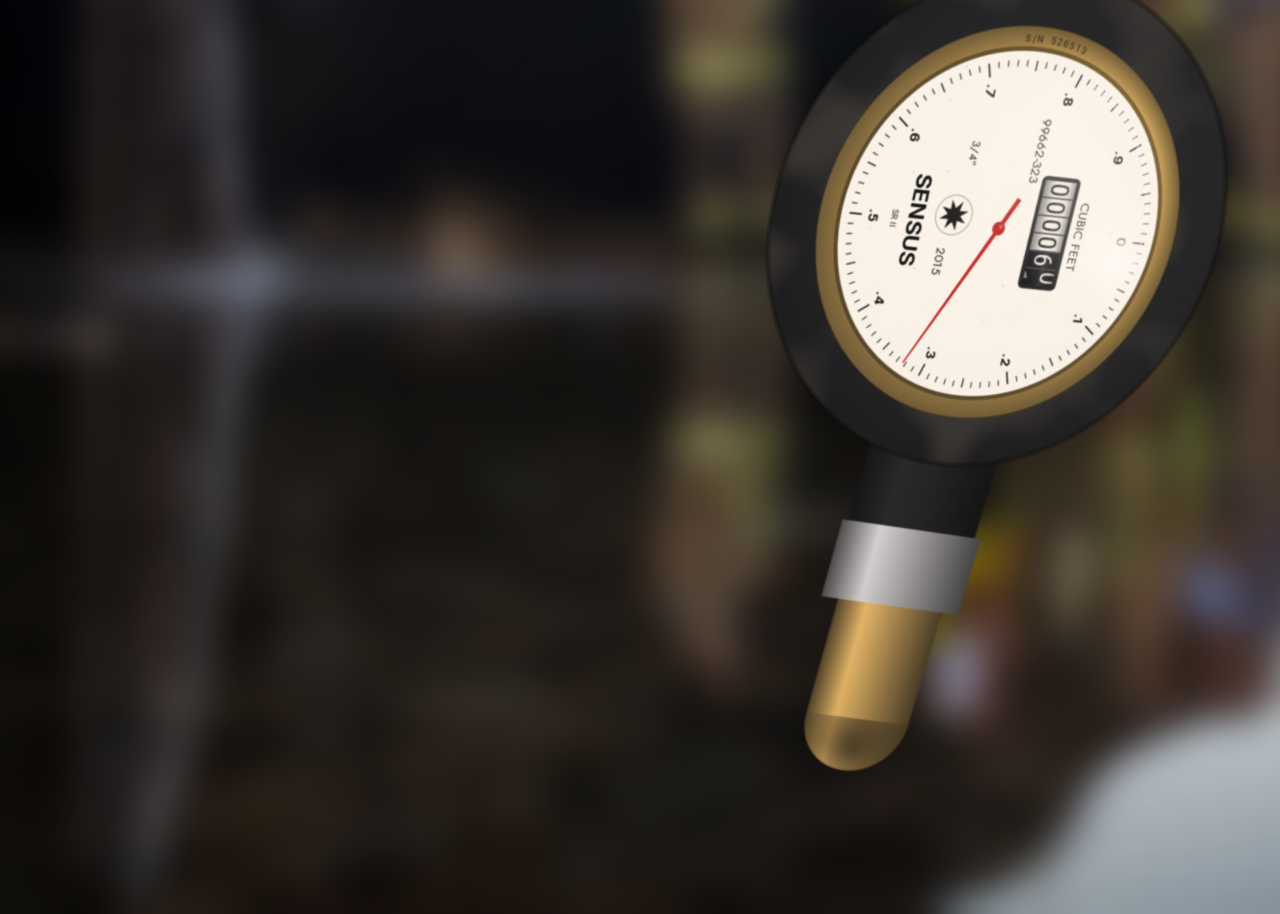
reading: 60.32ft³
